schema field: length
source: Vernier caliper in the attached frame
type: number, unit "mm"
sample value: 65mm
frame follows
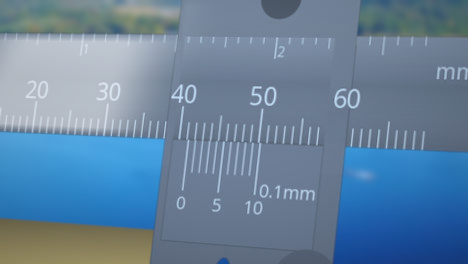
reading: 41.2mm
